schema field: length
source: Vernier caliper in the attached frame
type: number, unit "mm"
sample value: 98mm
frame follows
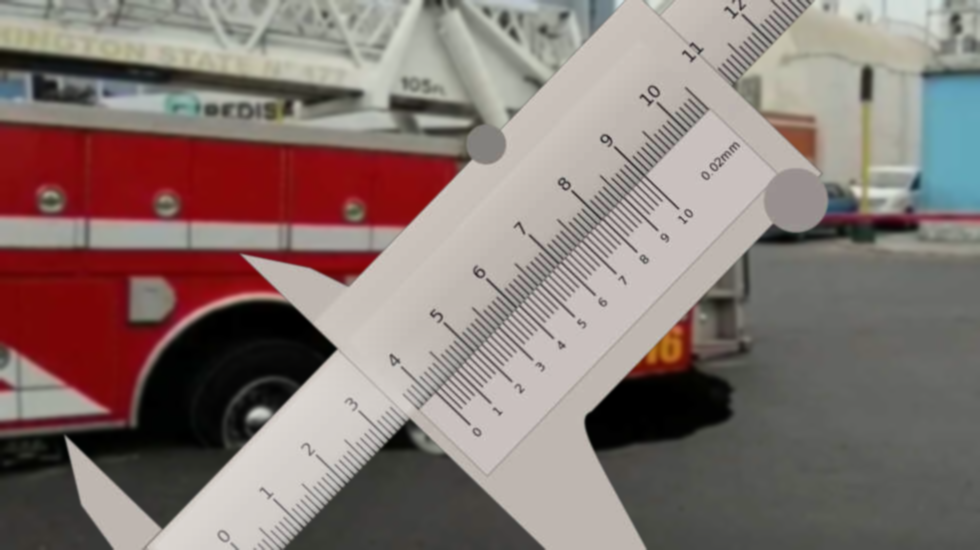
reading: 41.0mm
